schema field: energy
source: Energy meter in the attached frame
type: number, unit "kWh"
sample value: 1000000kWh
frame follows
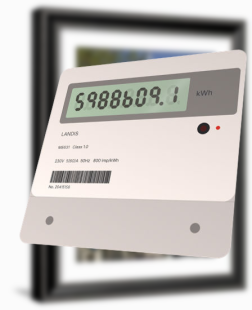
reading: 5988609.1kWh
